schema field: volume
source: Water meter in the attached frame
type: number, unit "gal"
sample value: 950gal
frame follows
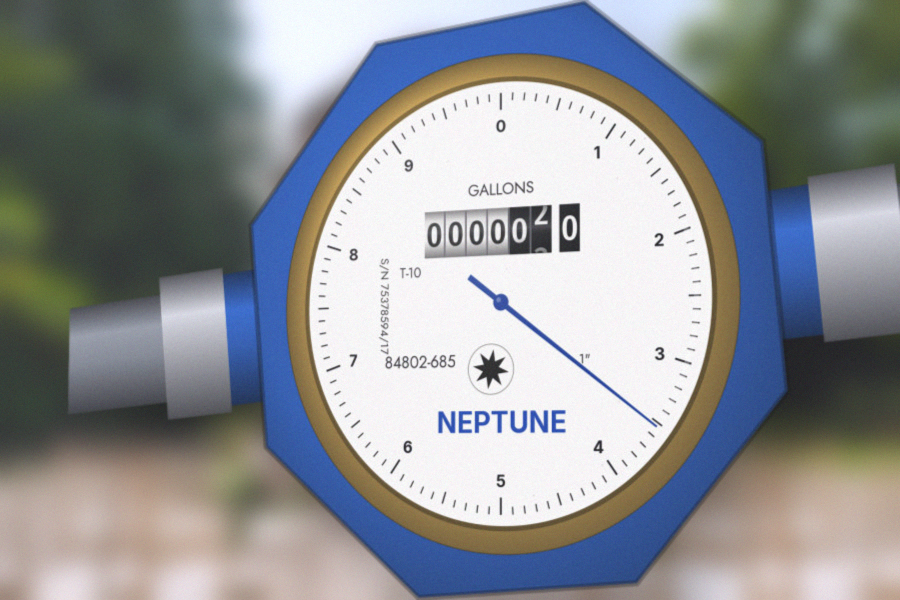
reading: 23.5gal
